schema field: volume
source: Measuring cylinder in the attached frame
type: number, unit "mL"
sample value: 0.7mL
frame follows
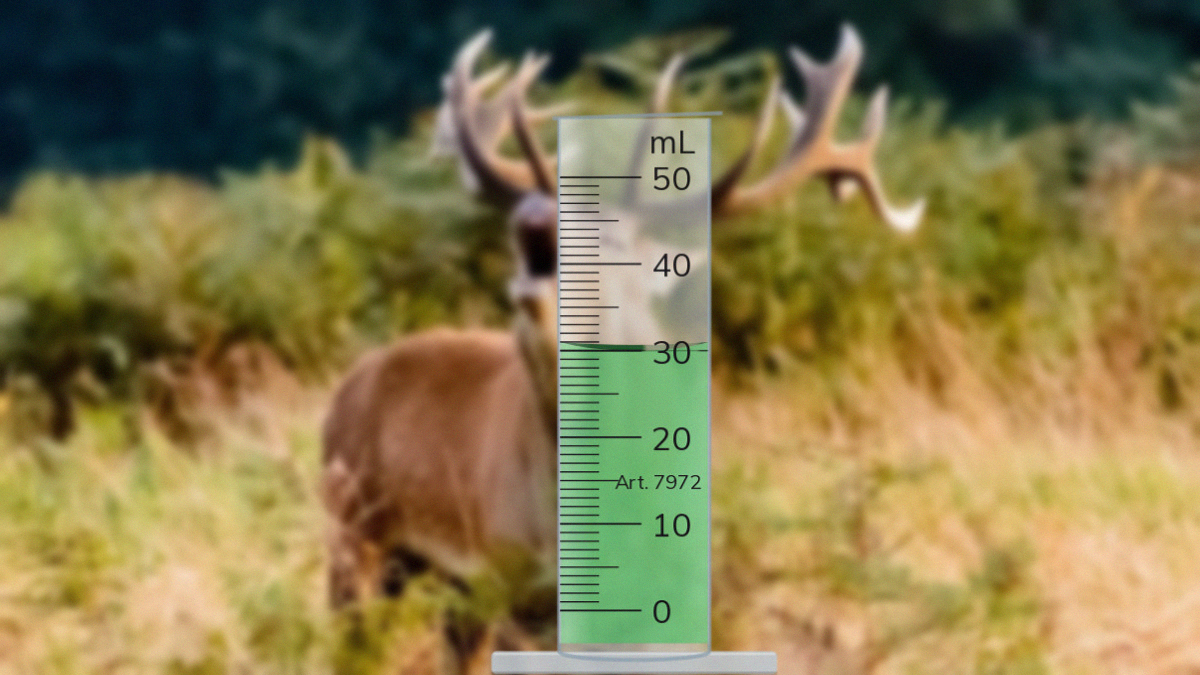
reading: 30mL
